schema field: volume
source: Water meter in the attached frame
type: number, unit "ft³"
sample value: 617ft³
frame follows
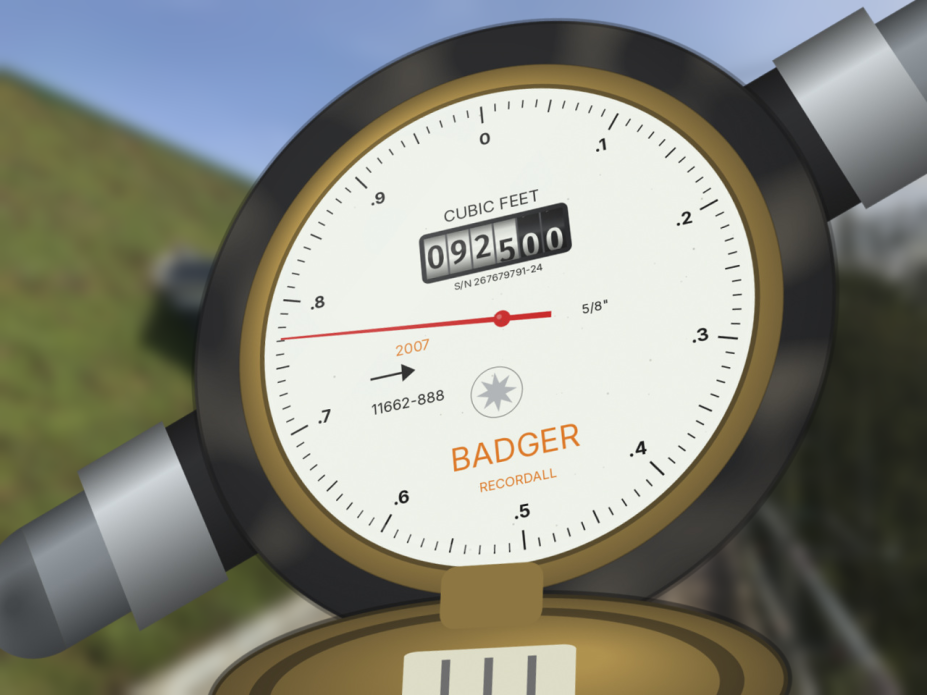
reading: 92499.77ft³
